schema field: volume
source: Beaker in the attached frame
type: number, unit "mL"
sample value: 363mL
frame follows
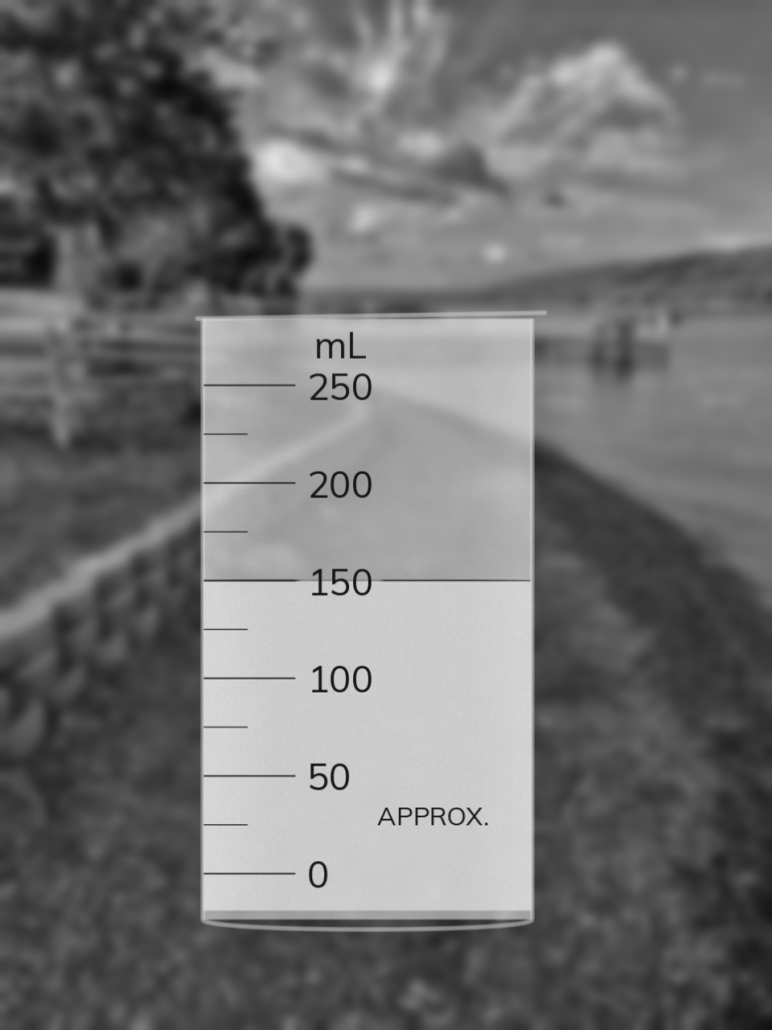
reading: 150mL
